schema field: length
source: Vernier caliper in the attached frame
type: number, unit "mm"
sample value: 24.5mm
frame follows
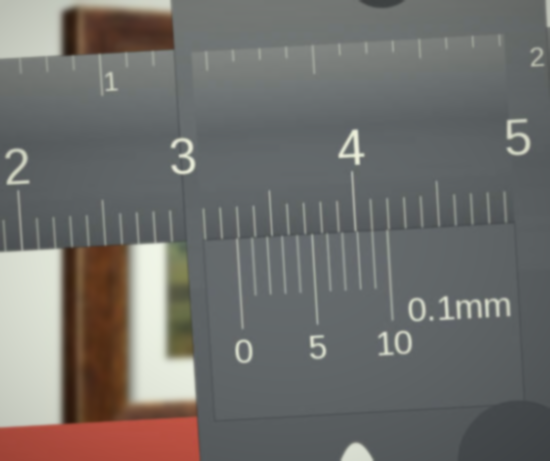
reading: 32.9mm
